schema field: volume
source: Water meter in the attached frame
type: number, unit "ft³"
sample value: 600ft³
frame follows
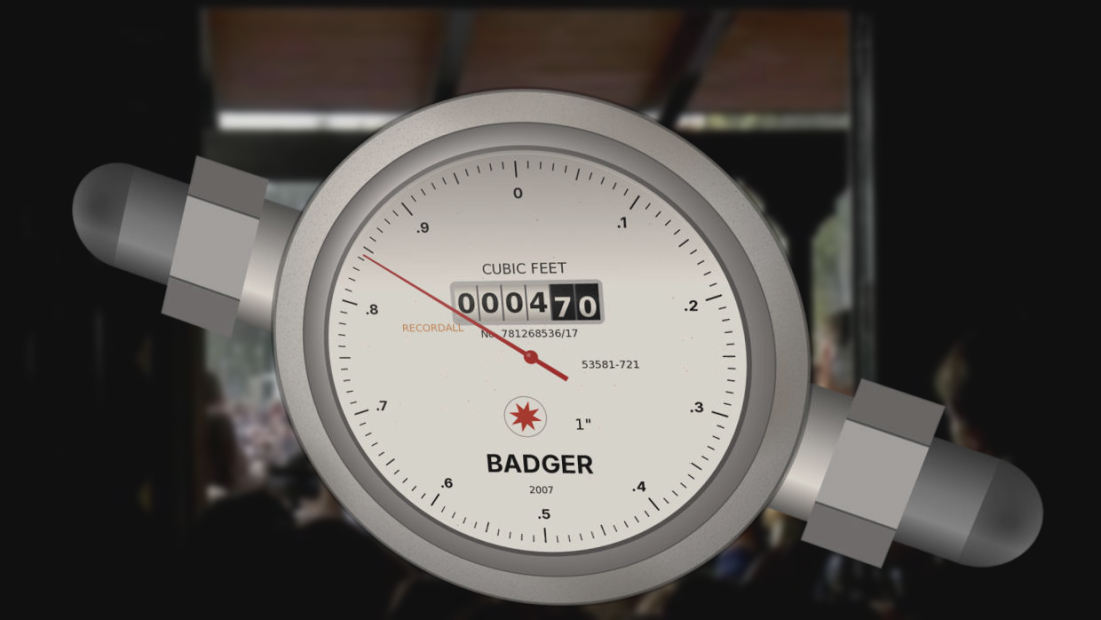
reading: 469.84ft³
